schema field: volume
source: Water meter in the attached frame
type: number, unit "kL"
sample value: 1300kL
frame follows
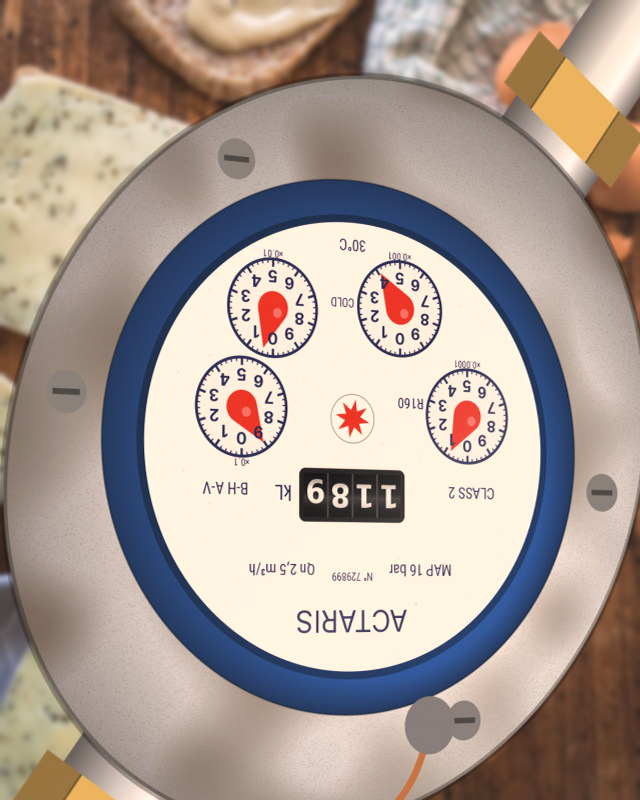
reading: 1188.9040kL
